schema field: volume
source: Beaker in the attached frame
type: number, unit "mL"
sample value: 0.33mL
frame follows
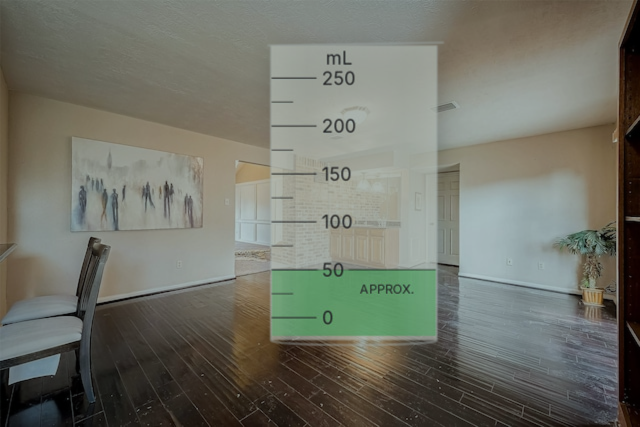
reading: 50mL
